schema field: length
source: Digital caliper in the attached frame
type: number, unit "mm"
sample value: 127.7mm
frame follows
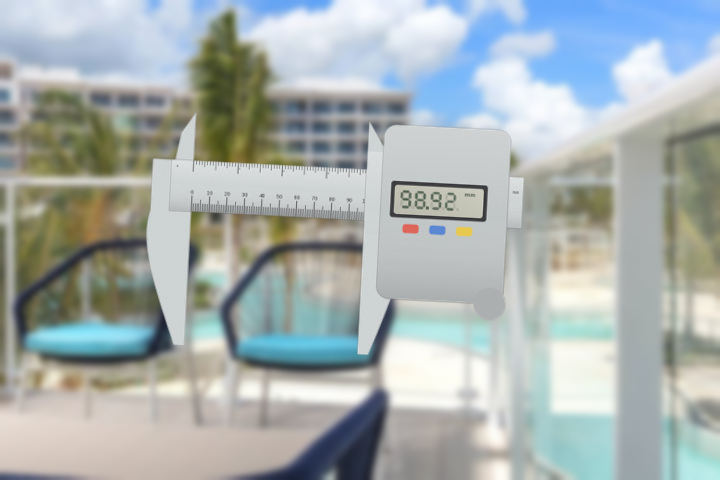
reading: 98.92mm
